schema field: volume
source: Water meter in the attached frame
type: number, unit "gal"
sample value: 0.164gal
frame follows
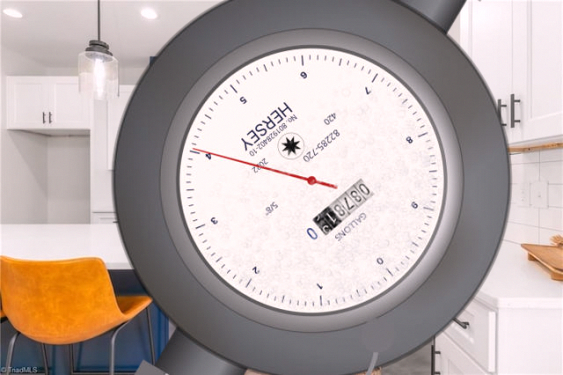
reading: 878154.0gal
